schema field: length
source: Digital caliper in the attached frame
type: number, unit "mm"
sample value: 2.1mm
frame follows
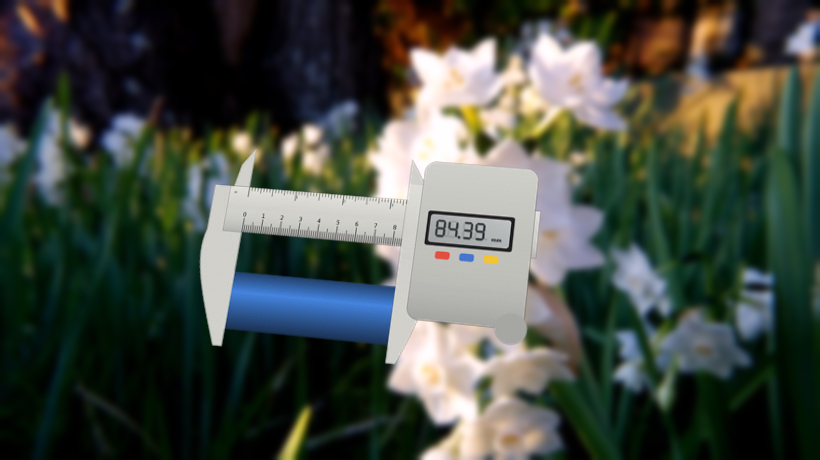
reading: 84.39mm
